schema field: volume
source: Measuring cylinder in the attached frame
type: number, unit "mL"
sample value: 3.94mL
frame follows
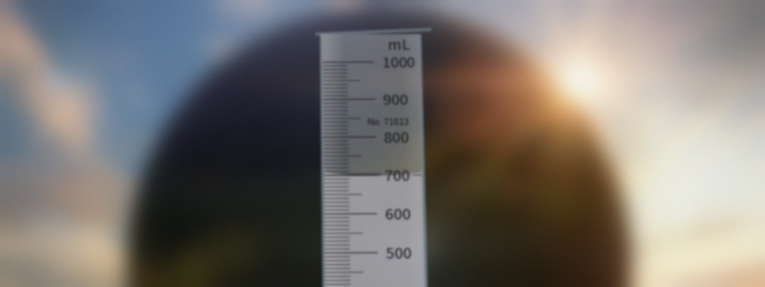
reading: 700mL
